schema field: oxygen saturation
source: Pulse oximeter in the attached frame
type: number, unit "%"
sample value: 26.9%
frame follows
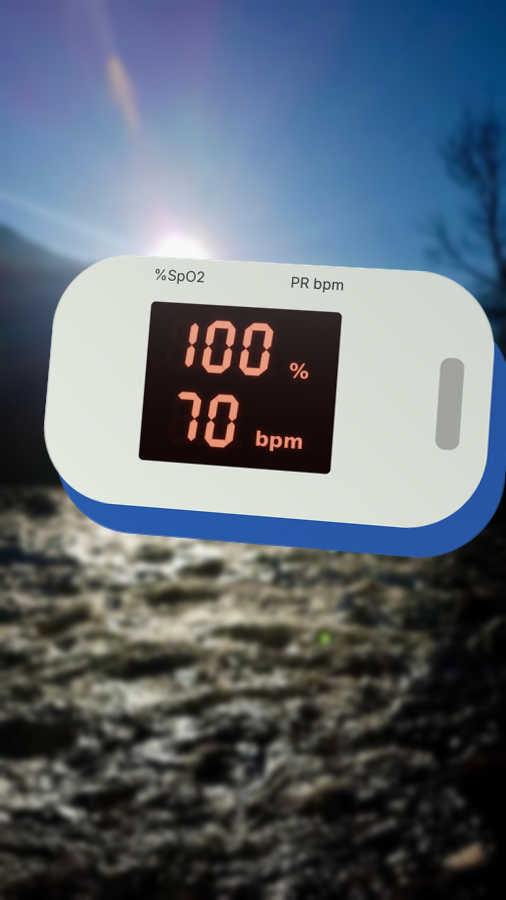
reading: 100%
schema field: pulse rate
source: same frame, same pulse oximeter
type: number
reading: 70bpm
